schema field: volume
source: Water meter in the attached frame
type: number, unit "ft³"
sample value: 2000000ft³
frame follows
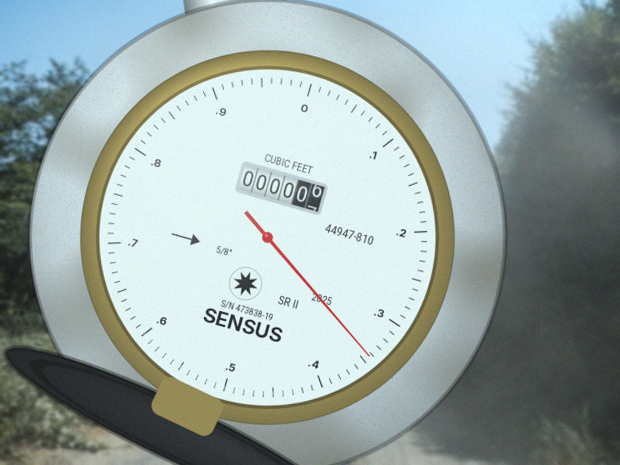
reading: 6.34ft³
